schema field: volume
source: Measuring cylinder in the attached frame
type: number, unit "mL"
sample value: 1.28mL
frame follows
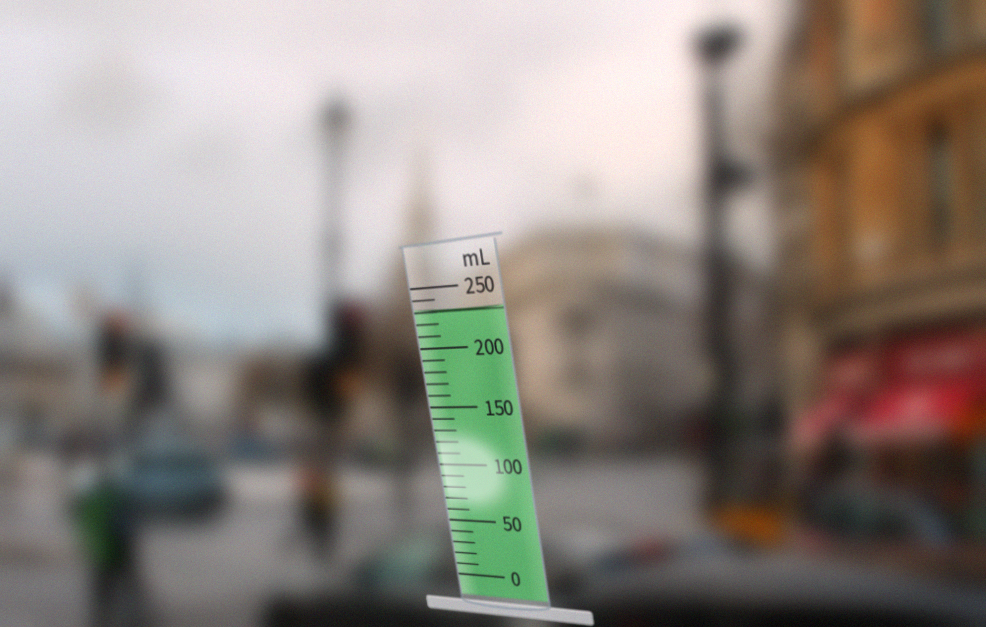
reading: 230mL
